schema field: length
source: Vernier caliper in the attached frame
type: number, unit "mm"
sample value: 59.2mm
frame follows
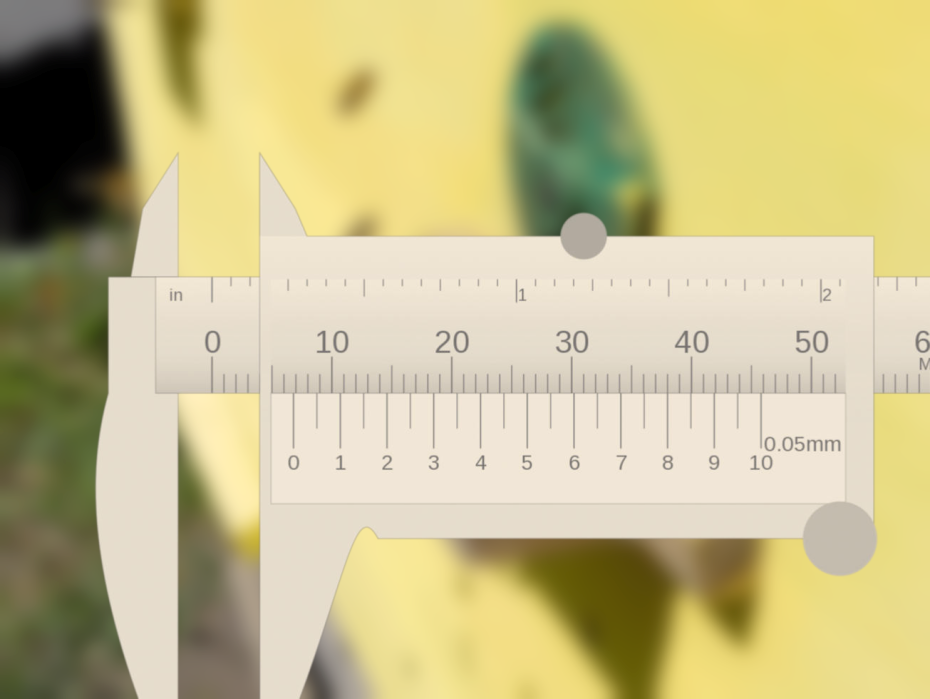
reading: 6.8mm
